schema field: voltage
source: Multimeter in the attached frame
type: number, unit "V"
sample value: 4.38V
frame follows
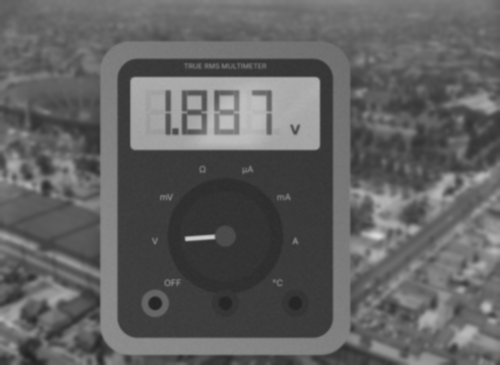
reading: 1.887V
